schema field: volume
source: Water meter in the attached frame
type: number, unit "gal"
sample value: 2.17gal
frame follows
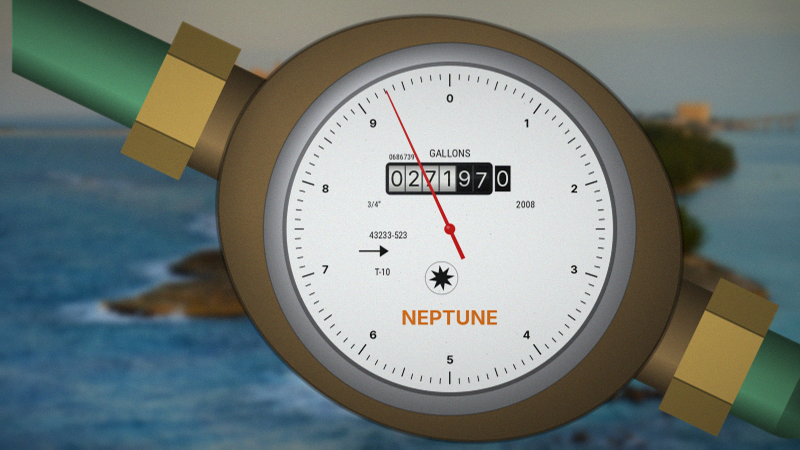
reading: 271969.3gal
